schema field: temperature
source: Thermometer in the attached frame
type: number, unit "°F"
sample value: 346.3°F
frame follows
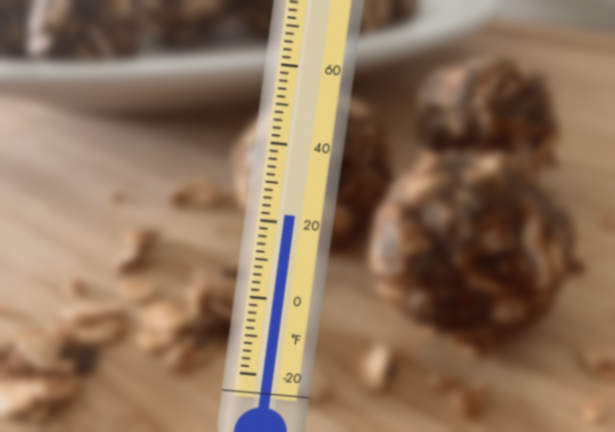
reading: 22°F
